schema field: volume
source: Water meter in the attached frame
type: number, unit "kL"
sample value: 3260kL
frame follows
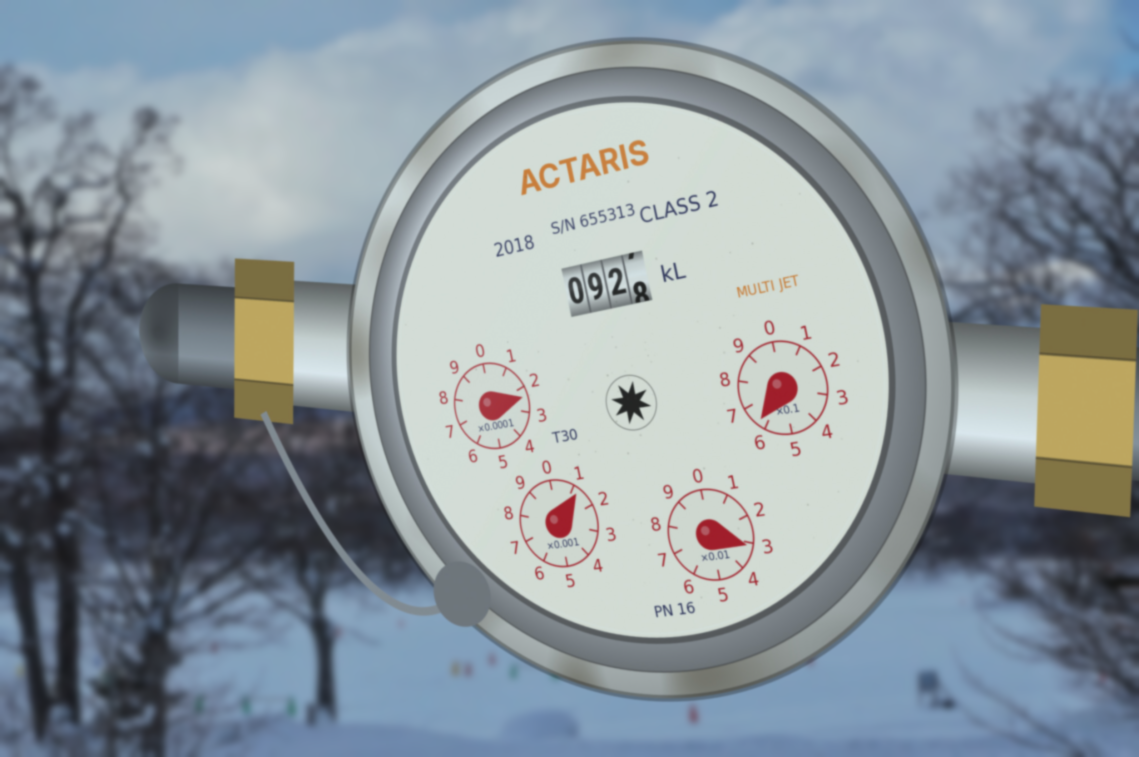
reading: 927.6312kL
